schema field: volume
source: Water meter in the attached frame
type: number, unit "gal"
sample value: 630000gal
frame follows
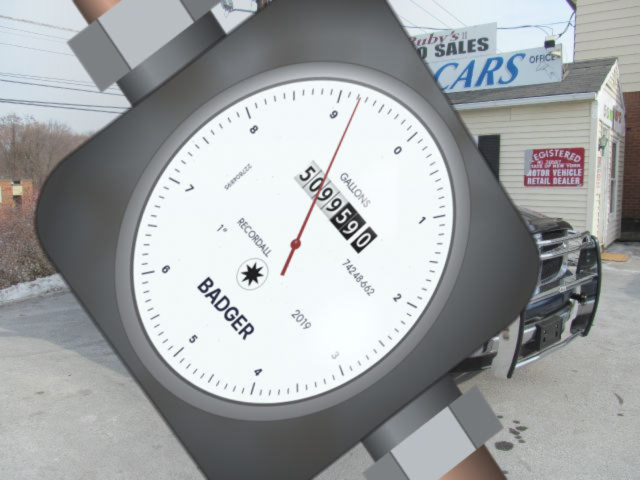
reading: 5099589.2gal
